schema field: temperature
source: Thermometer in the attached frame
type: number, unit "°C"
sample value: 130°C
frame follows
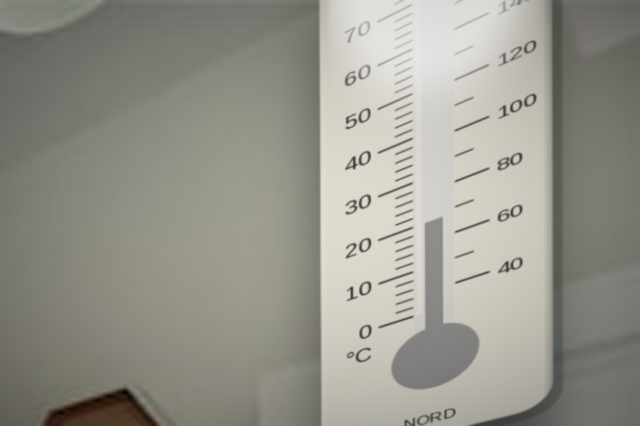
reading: 20°C
